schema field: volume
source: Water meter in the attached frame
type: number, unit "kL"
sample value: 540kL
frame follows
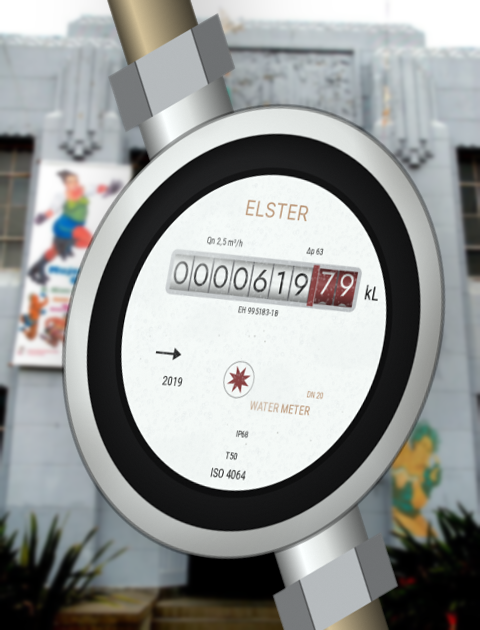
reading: 619.79kL
